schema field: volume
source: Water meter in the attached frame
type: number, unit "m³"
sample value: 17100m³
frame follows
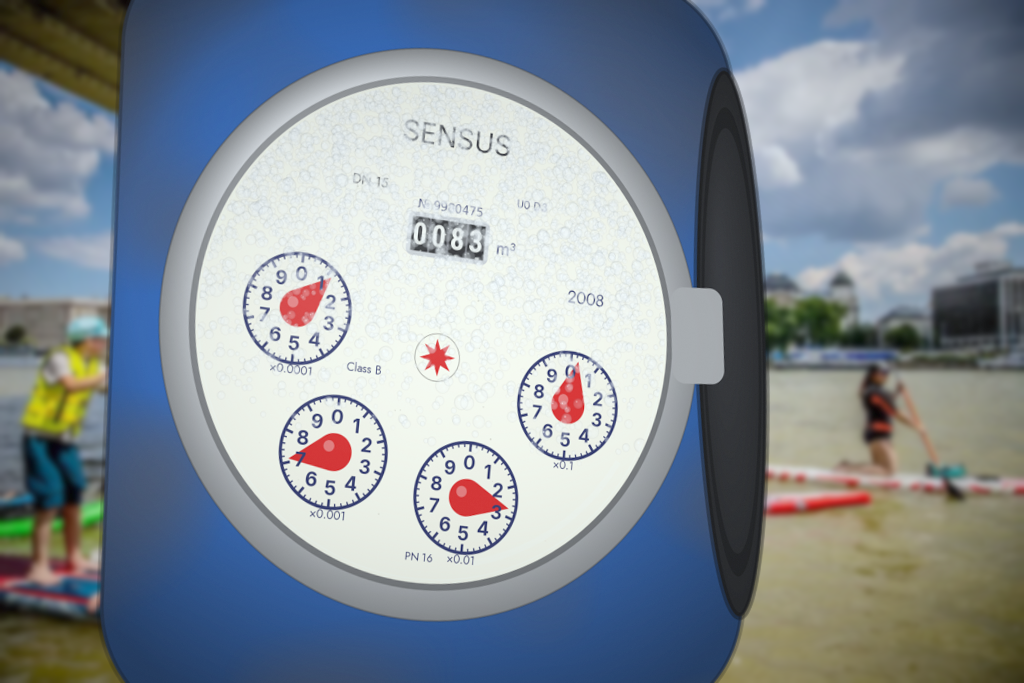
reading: 83.0271m³
